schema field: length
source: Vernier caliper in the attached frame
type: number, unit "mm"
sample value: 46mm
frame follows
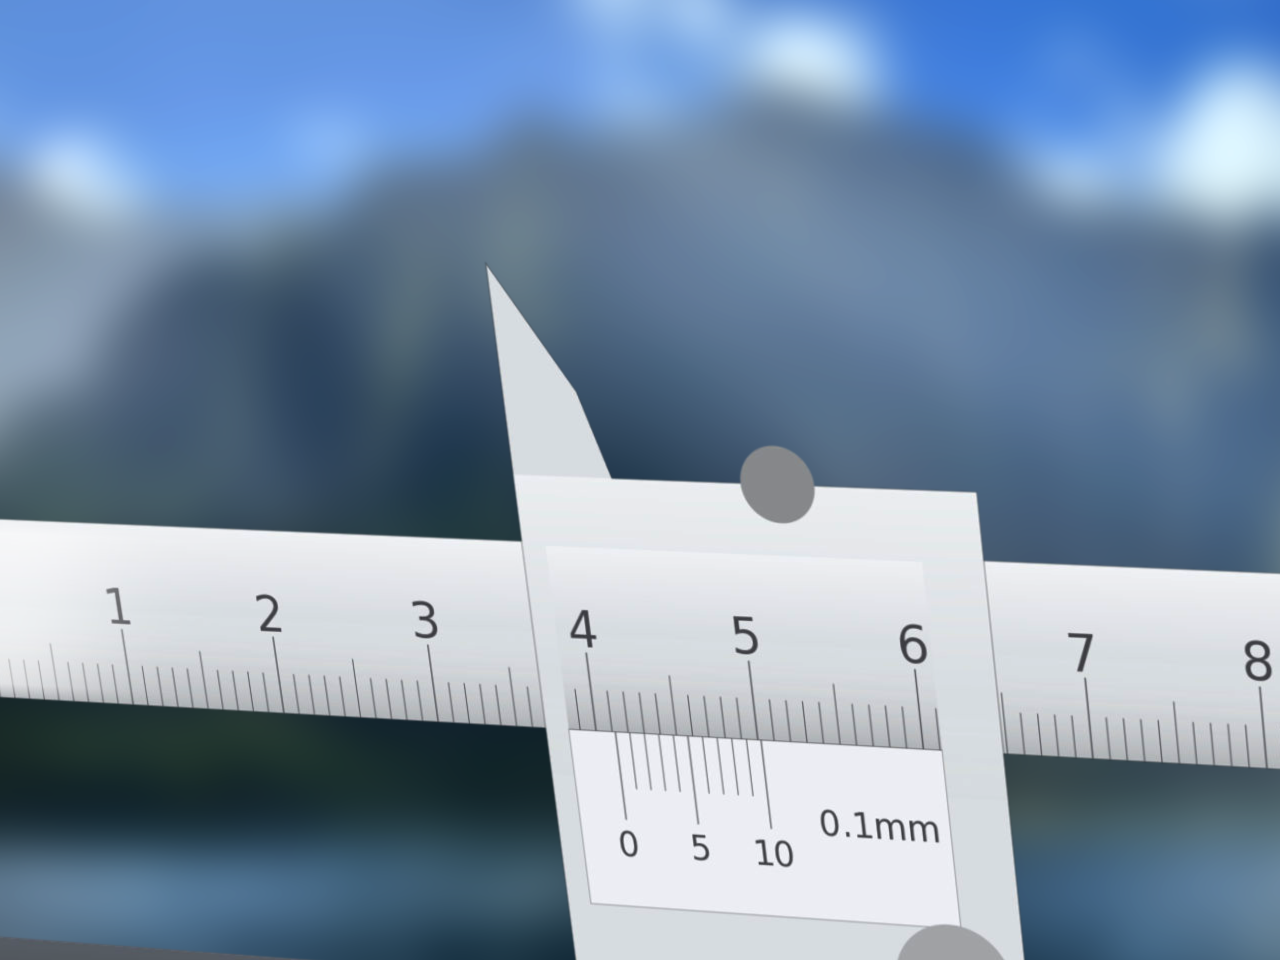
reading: 41.2mm
